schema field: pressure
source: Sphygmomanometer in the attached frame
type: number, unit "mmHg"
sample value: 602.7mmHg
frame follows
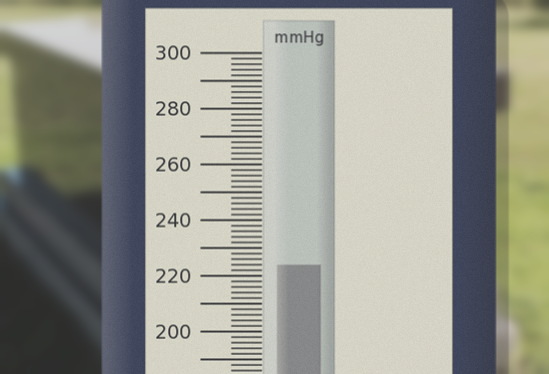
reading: 224mmHg
